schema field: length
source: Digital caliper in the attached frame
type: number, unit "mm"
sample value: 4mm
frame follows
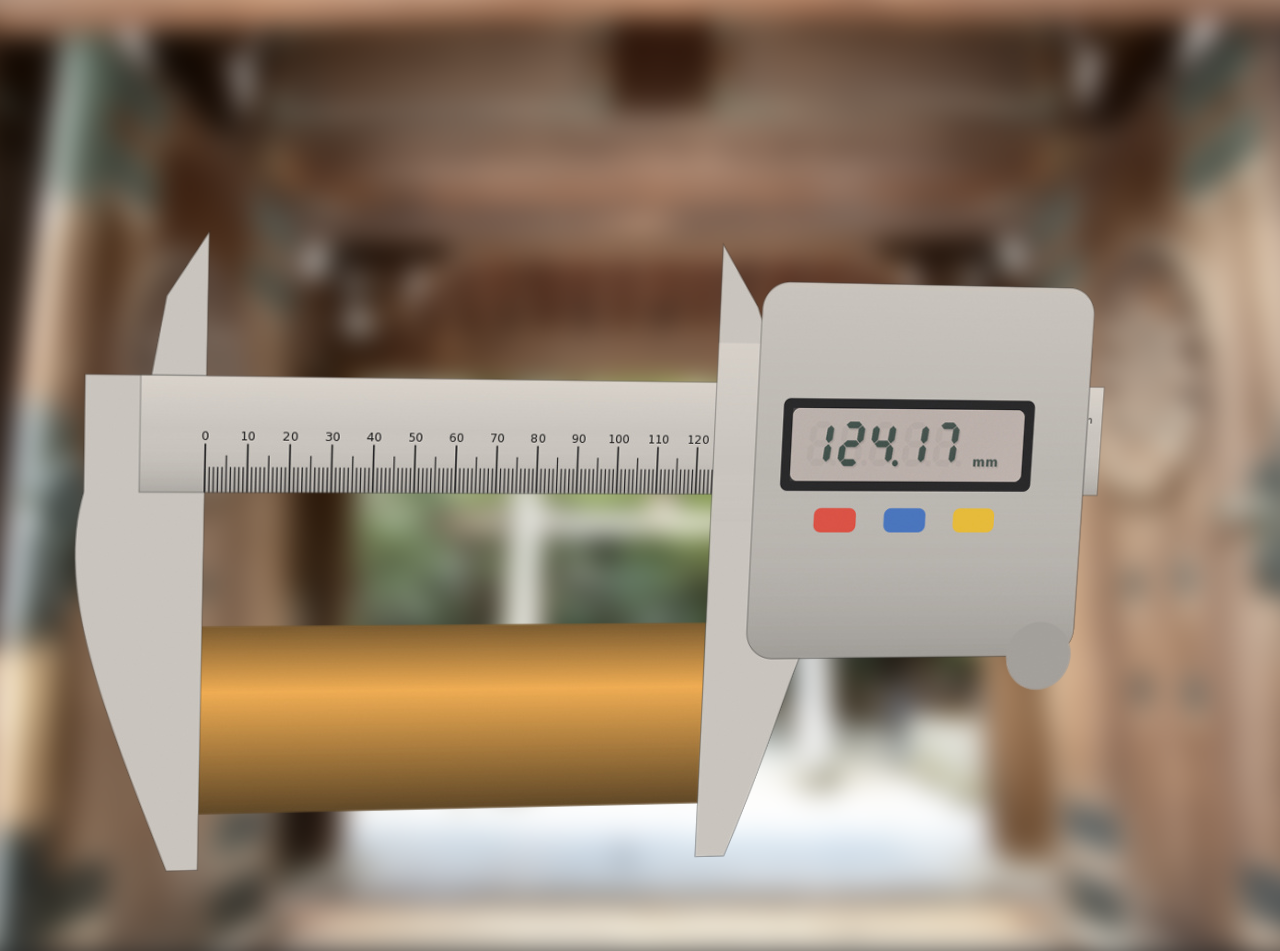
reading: 124.17mm
